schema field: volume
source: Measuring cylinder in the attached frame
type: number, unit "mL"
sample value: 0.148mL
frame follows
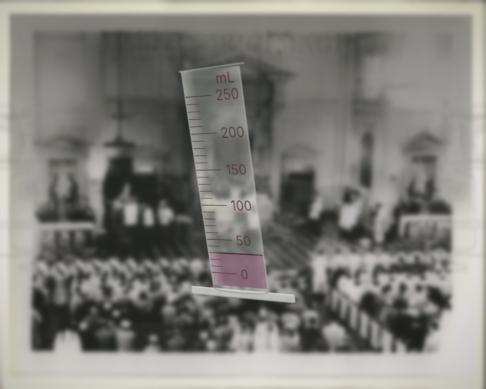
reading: 30mL
